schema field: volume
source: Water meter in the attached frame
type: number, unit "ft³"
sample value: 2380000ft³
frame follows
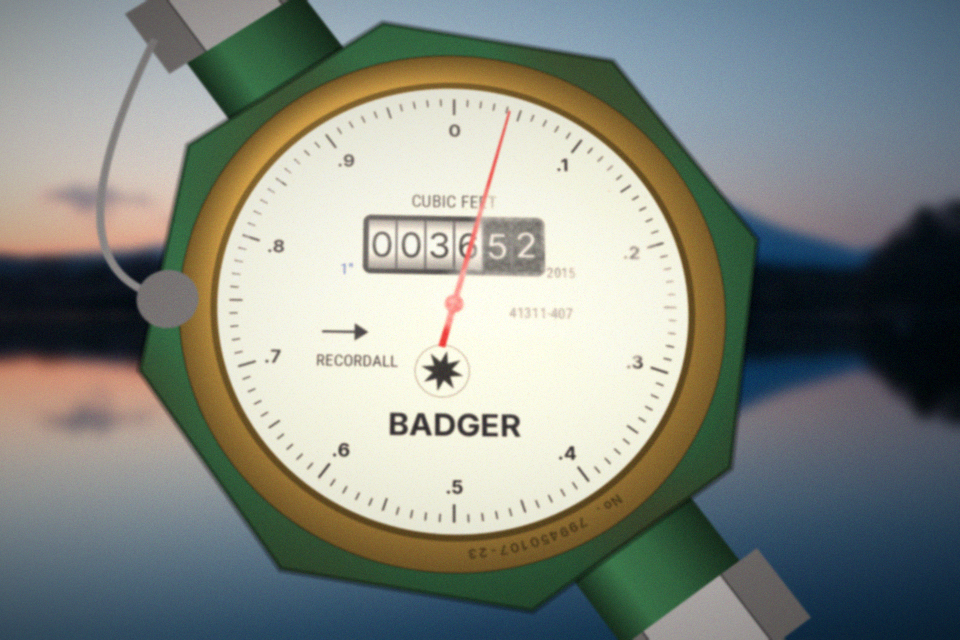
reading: 3652.04ft³
